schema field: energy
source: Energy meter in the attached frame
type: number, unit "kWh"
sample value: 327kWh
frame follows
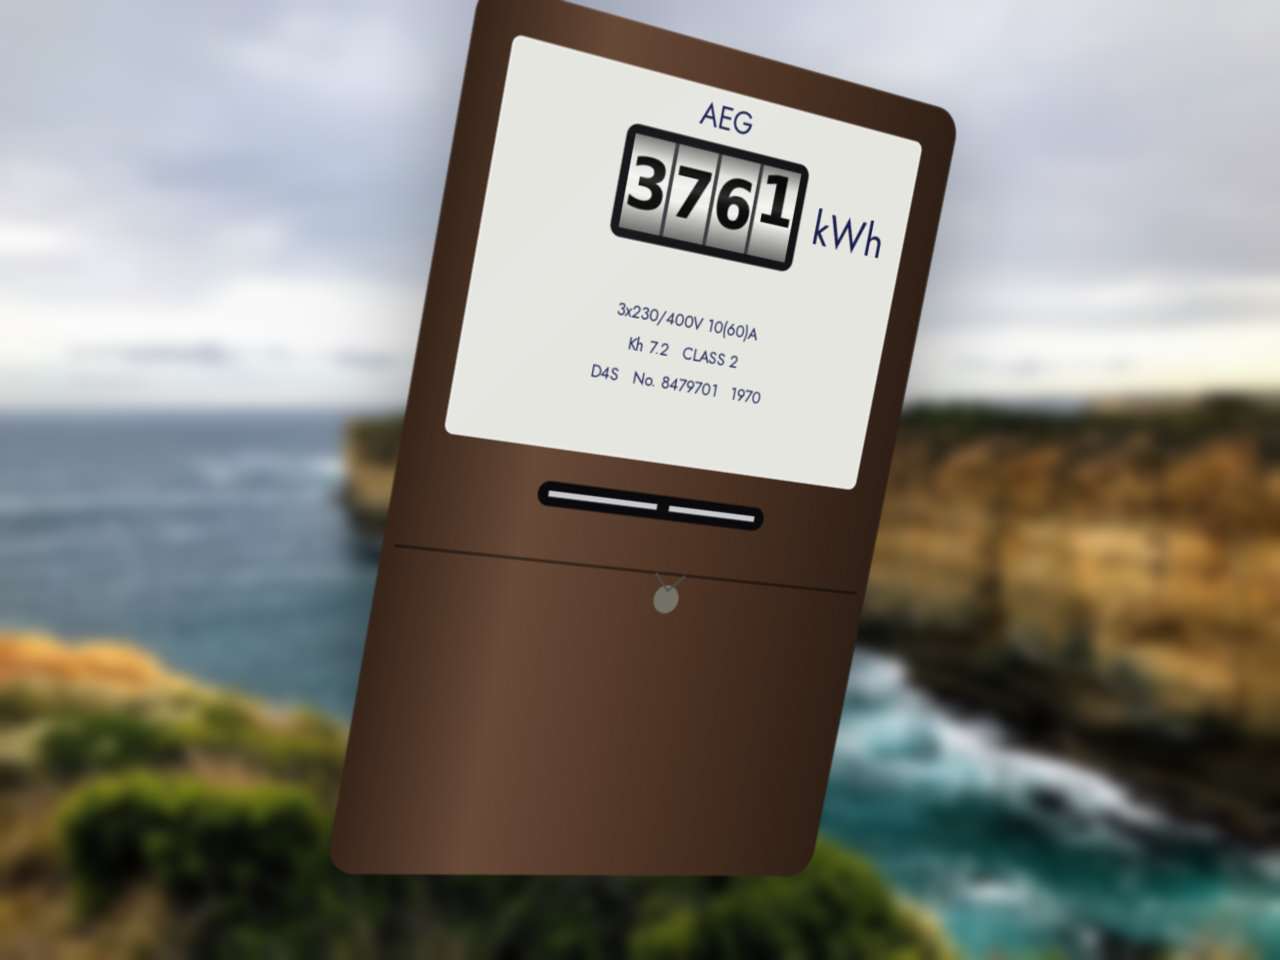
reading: 3761kWh
